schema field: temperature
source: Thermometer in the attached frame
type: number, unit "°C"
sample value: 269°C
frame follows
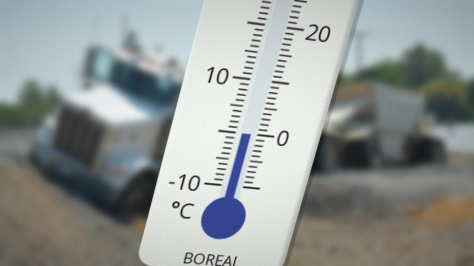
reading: 0°C
